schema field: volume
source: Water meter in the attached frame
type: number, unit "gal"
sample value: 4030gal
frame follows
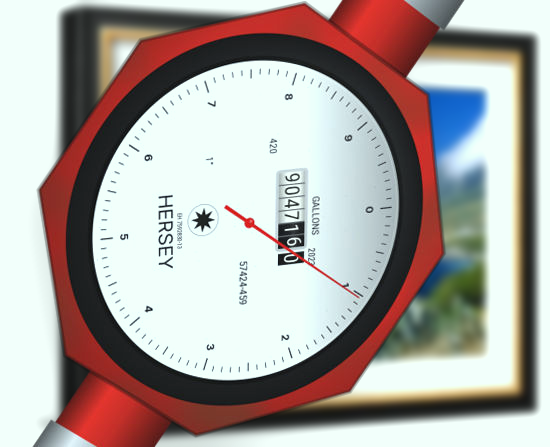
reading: 9047161.0gal
